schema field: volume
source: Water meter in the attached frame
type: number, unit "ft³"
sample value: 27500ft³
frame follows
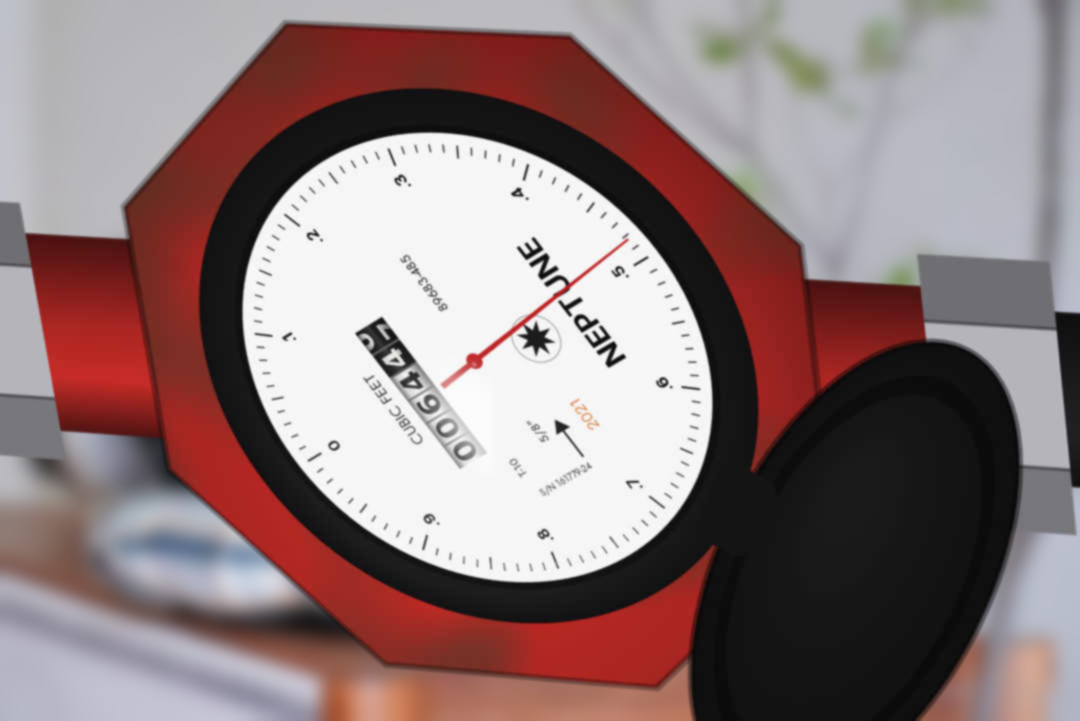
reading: 6446.48ft³
